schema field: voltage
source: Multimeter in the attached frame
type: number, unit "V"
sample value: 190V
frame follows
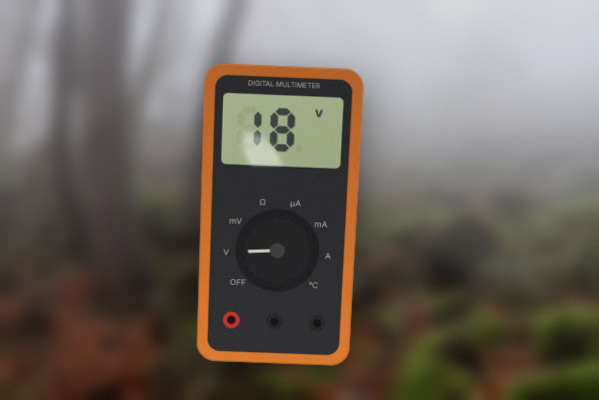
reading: 18V
